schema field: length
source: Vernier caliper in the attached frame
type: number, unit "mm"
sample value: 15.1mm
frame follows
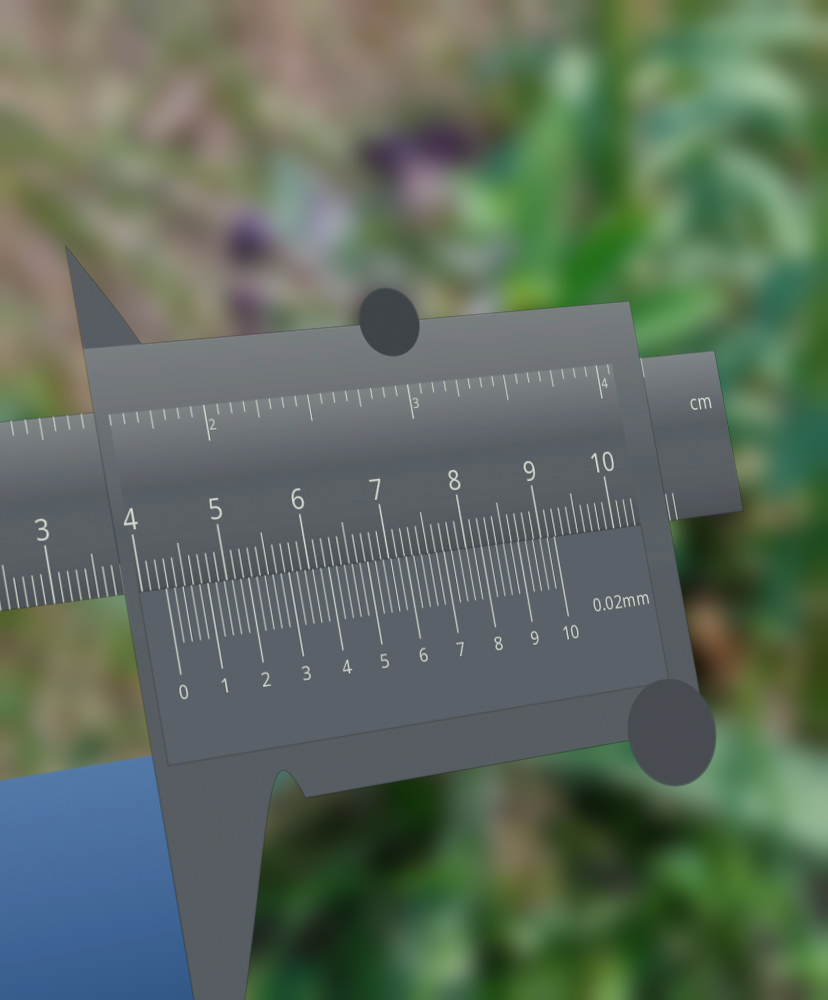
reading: 42.8mm
